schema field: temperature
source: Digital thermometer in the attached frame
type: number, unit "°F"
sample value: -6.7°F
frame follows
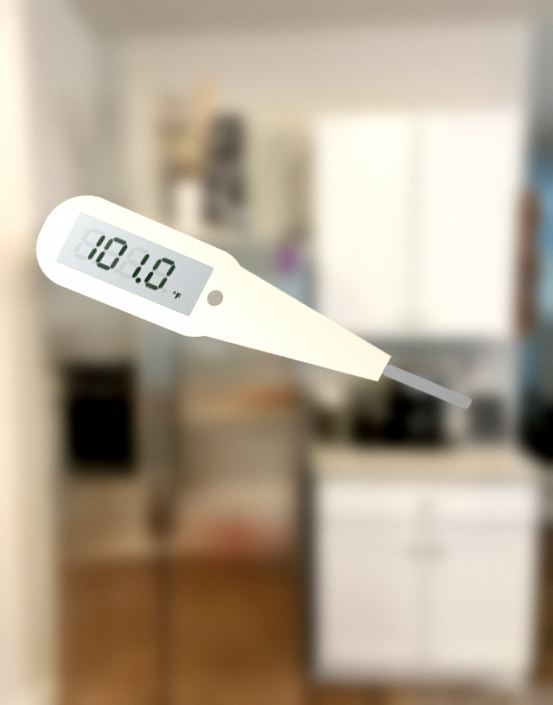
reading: 101.0°F
